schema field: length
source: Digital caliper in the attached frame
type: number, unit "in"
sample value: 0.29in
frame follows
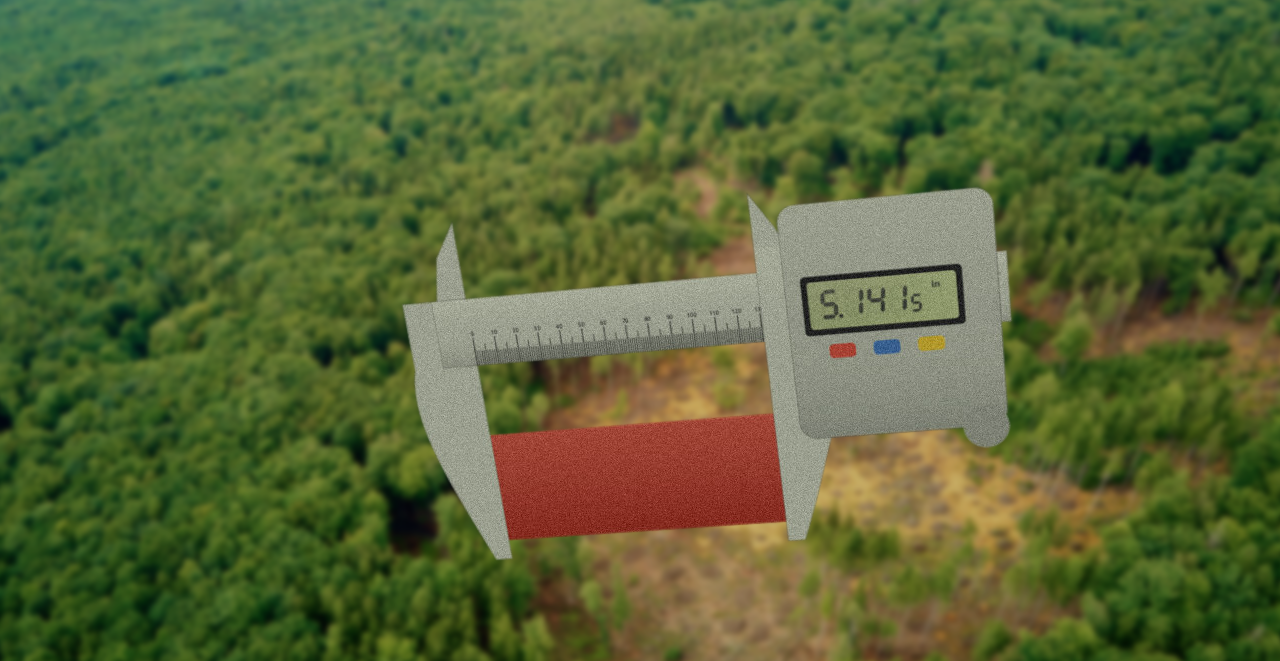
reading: 5.1415in
